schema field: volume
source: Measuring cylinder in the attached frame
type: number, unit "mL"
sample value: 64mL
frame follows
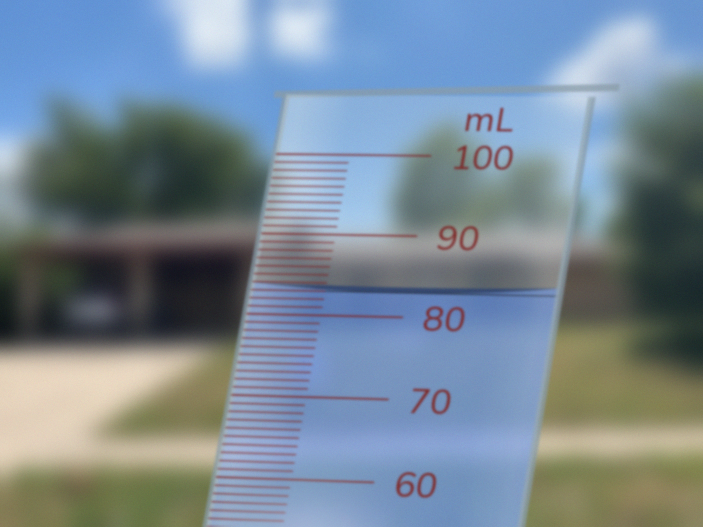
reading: 83mL
